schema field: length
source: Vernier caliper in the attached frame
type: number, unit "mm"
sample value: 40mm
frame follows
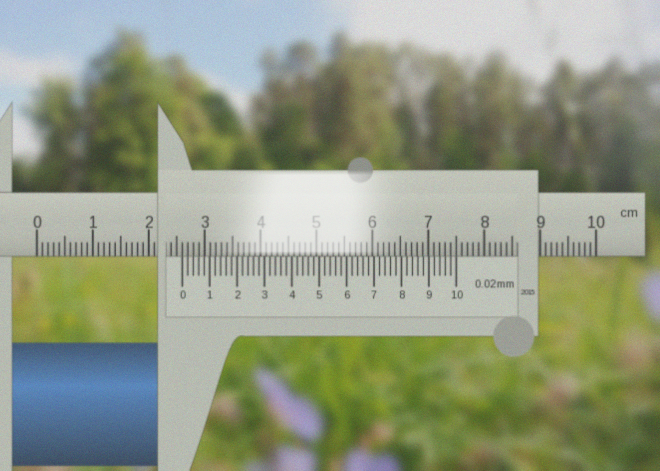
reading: 26.0mm
